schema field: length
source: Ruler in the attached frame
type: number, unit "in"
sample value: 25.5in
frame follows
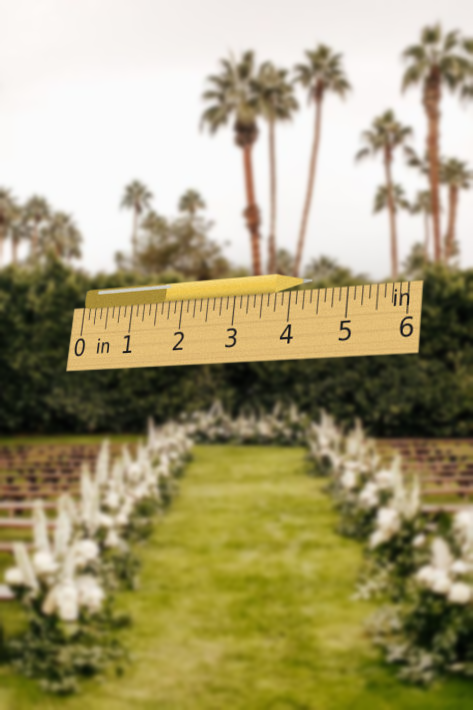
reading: 4.375in
